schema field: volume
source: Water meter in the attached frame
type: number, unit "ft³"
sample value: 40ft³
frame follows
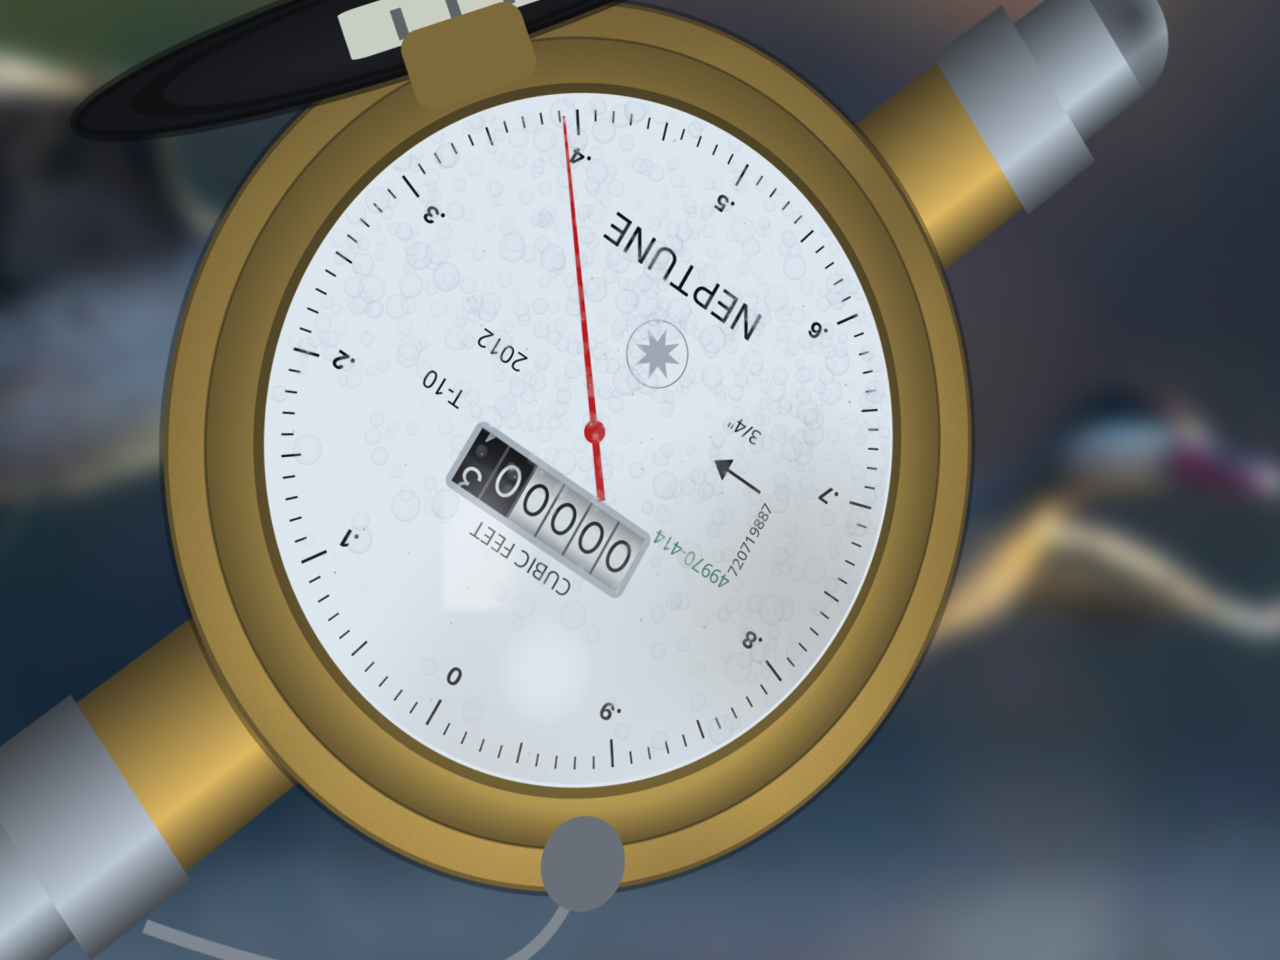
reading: 3.39ft³
